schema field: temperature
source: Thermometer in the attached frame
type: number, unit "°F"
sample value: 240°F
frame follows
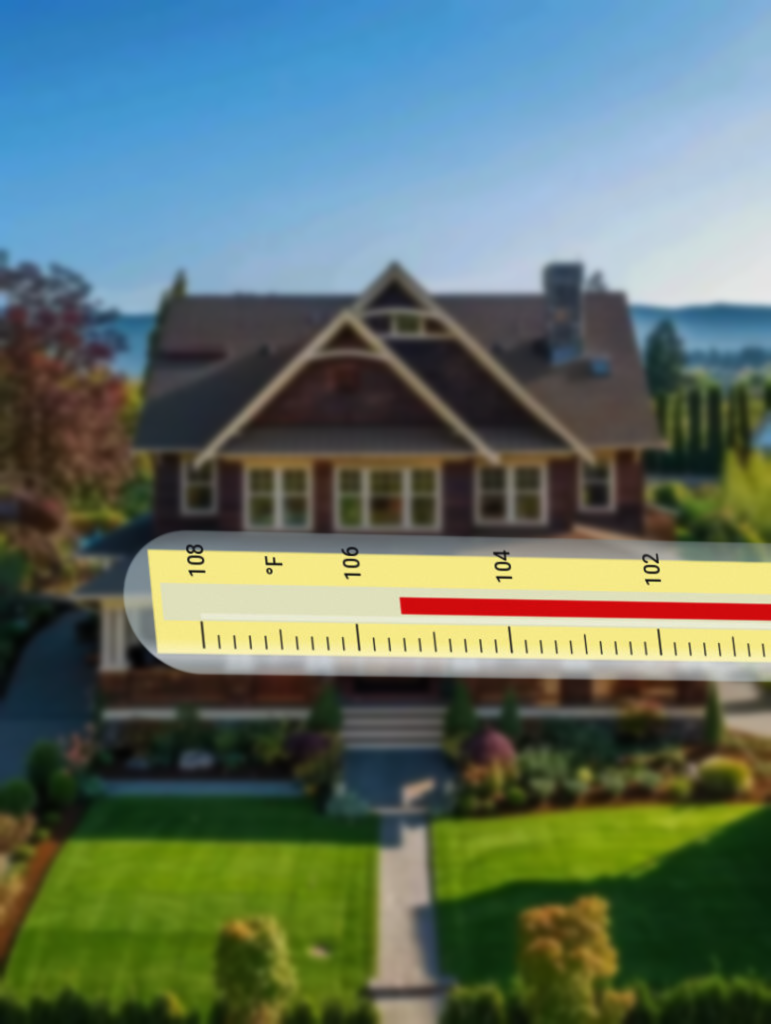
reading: 105.4°F
